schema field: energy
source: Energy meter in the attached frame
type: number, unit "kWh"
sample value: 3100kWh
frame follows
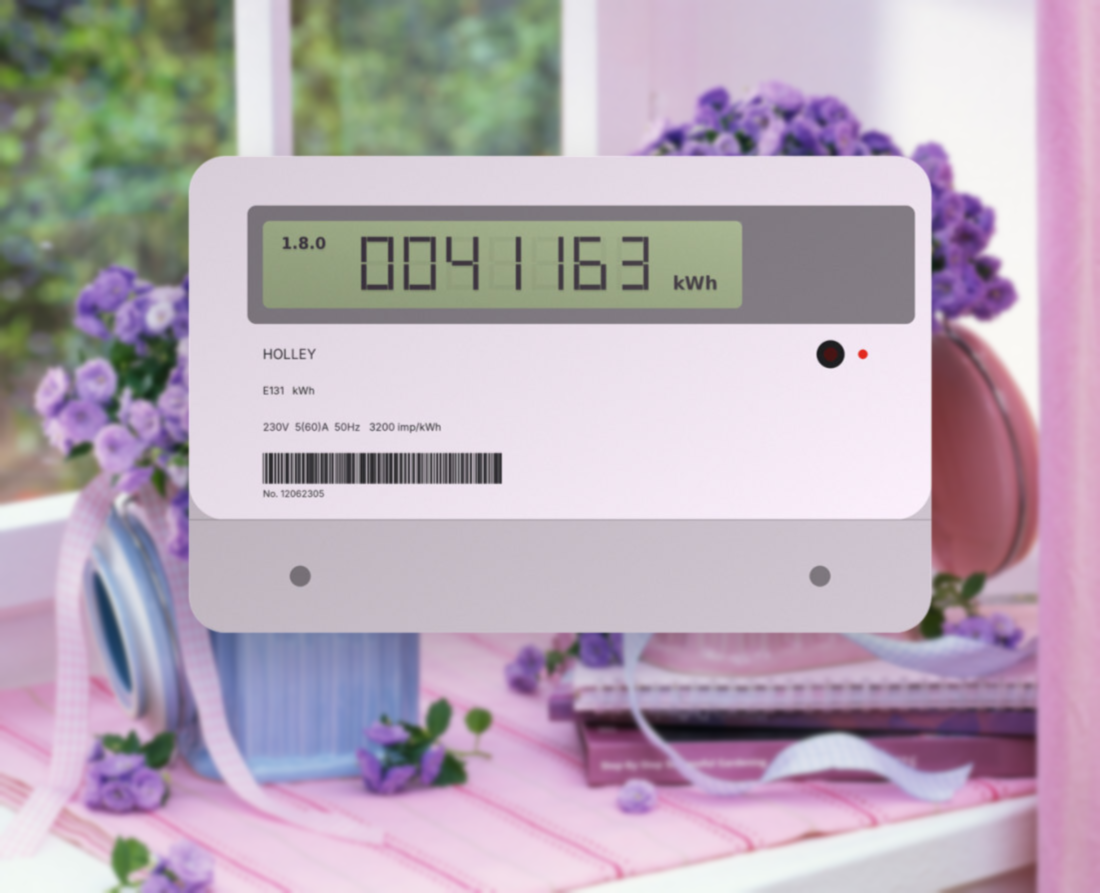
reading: 41163kWh
